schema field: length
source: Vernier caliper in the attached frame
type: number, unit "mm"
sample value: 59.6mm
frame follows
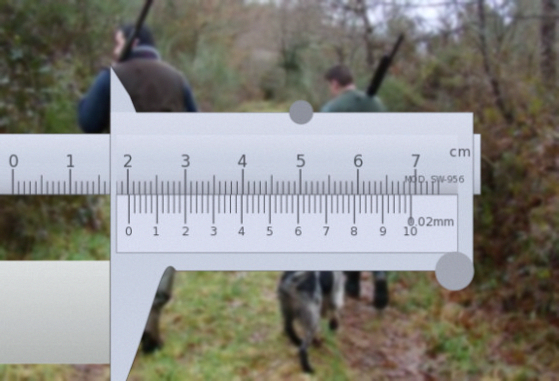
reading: 20.2mm
